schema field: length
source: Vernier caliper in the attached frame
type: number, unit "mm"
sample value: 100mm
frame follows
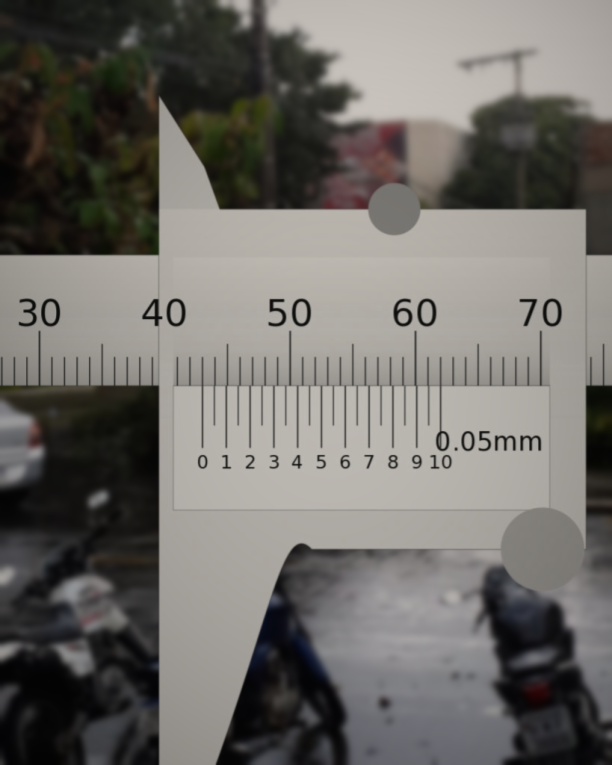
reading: 43.0mm
